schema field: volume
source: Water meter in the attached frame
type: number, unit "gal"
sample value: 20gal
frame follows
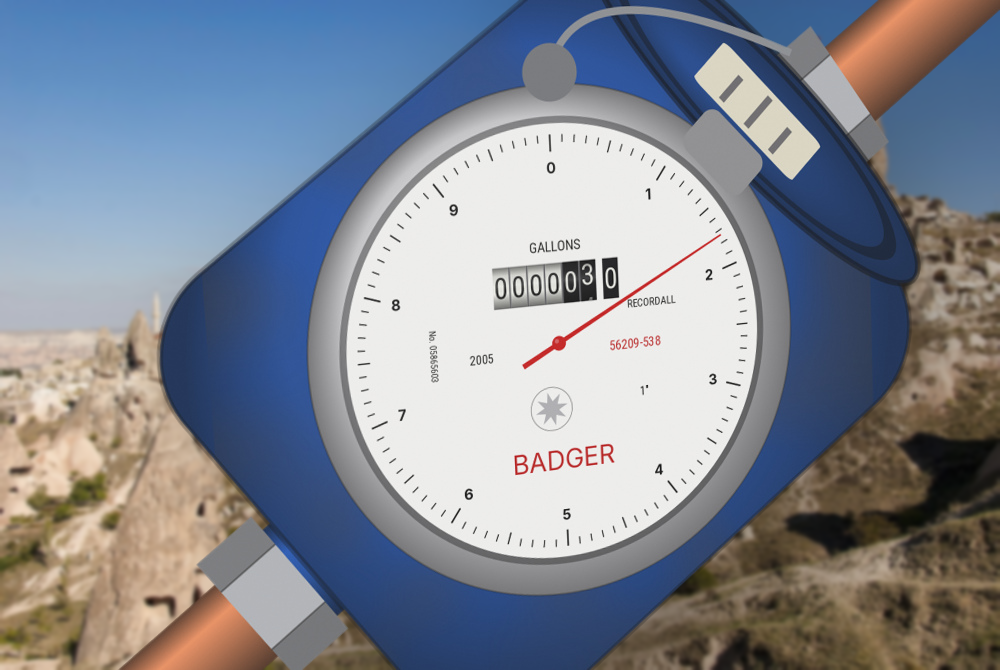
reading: 31.7gal
